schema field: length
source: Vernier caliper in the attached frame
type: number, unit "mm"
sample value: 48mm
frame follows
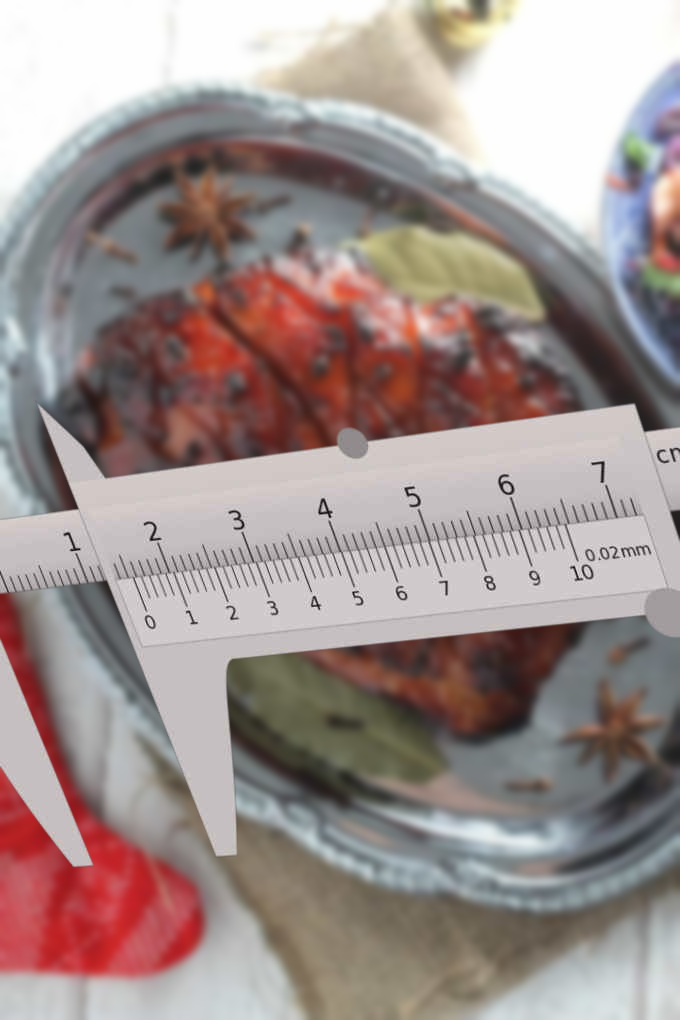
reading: 15.6mm
